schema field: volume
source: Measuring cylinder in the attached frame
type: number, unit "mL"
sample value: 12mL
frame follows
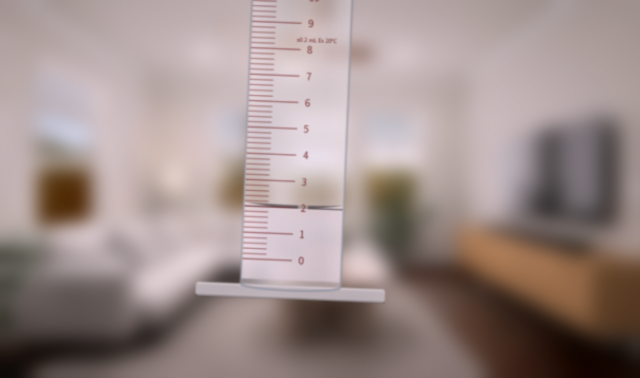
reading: 2mL
